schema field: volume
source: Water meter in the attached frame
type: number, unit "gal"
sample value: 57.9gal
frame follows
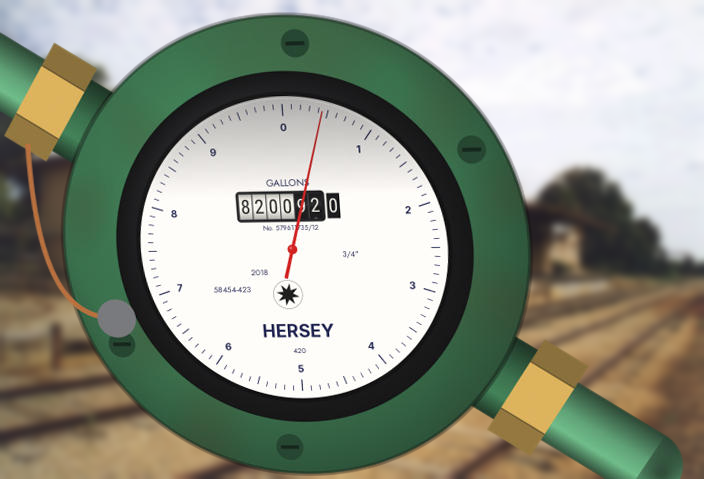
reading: 8200920.4gal
